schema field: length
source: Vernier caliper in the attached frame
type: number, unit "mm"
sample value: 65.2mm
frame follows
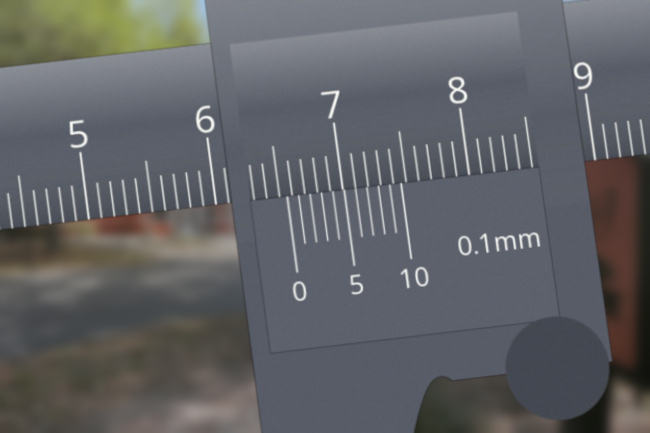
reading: 65.6mm
